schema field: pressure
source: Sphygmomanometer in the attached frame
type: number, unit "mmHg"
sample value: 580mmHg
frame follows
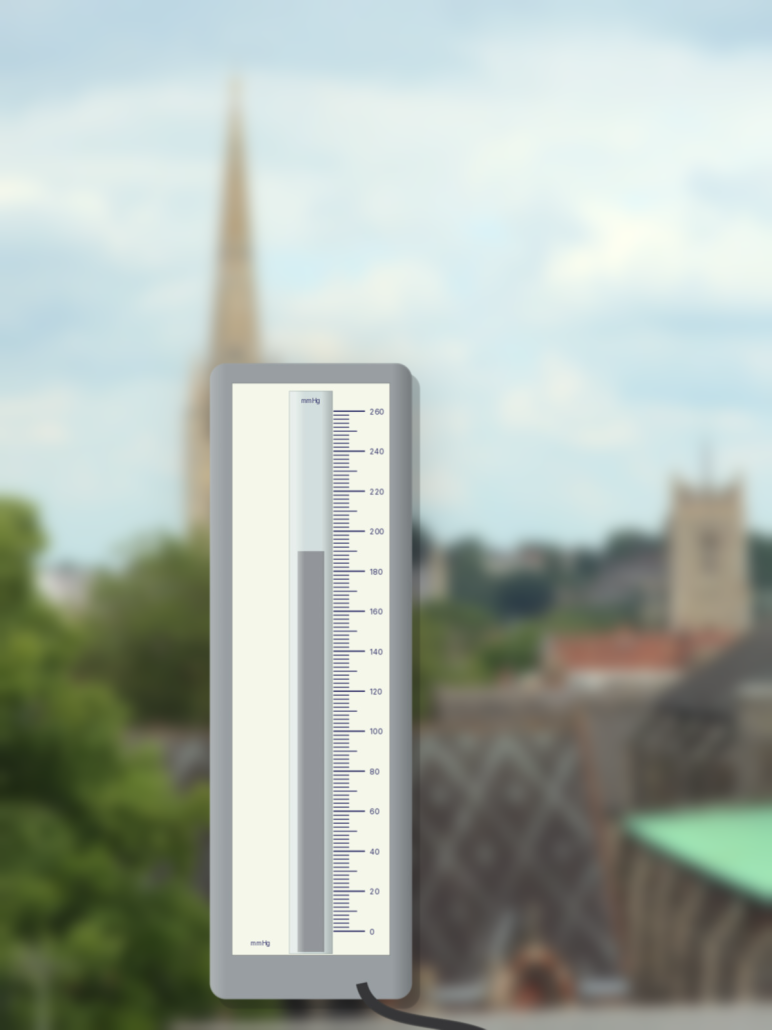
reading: 190mmHg
